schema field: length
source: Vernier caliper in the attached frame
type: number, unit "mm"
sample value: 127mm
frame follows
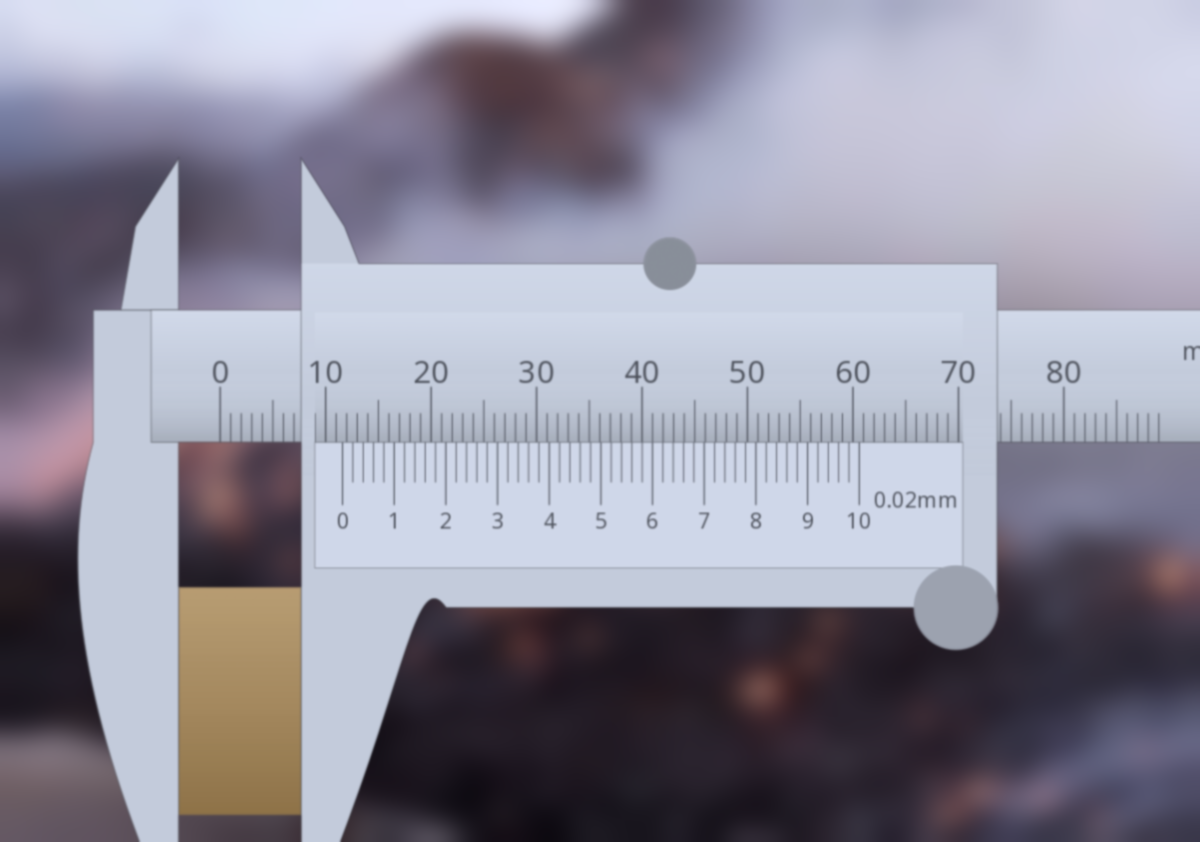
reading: 11.6mm
